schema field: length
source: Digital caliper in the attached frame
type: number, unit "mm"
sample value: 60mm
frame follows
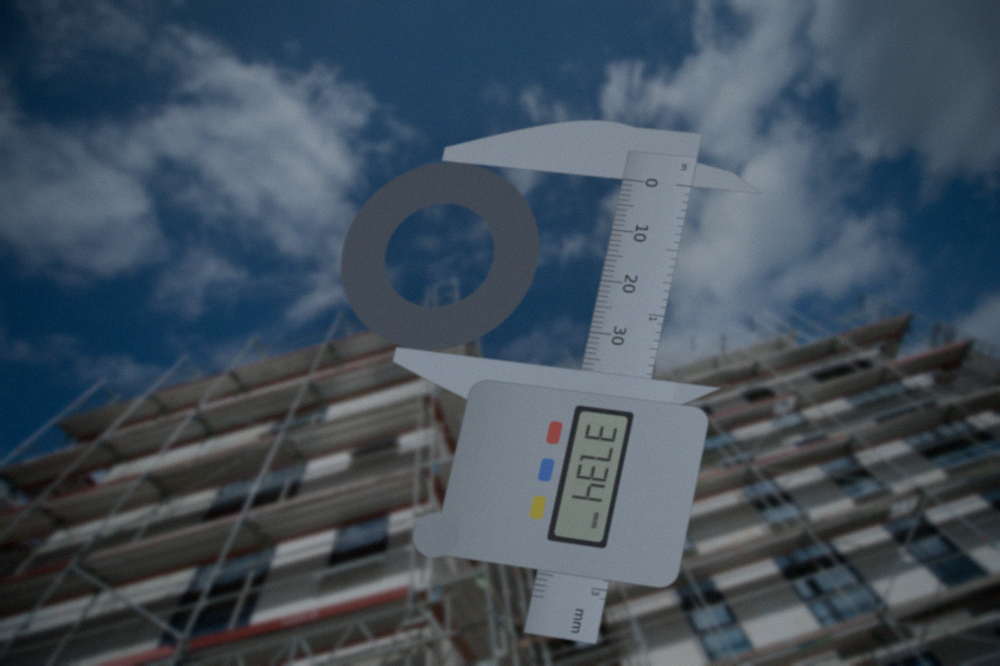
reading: 37.34mm
